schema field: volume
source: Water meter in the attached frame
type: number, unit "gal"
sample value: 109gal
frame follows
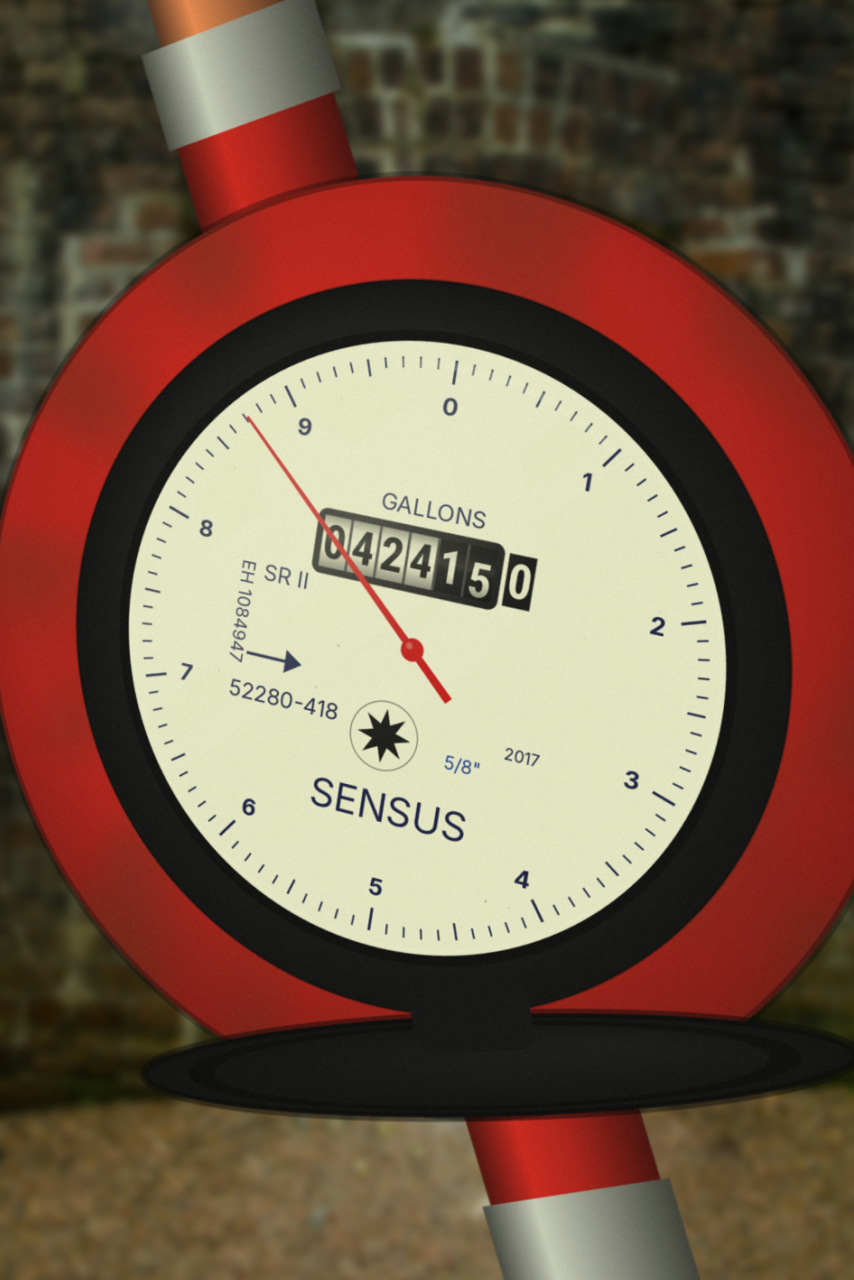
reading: 424148.7gal
